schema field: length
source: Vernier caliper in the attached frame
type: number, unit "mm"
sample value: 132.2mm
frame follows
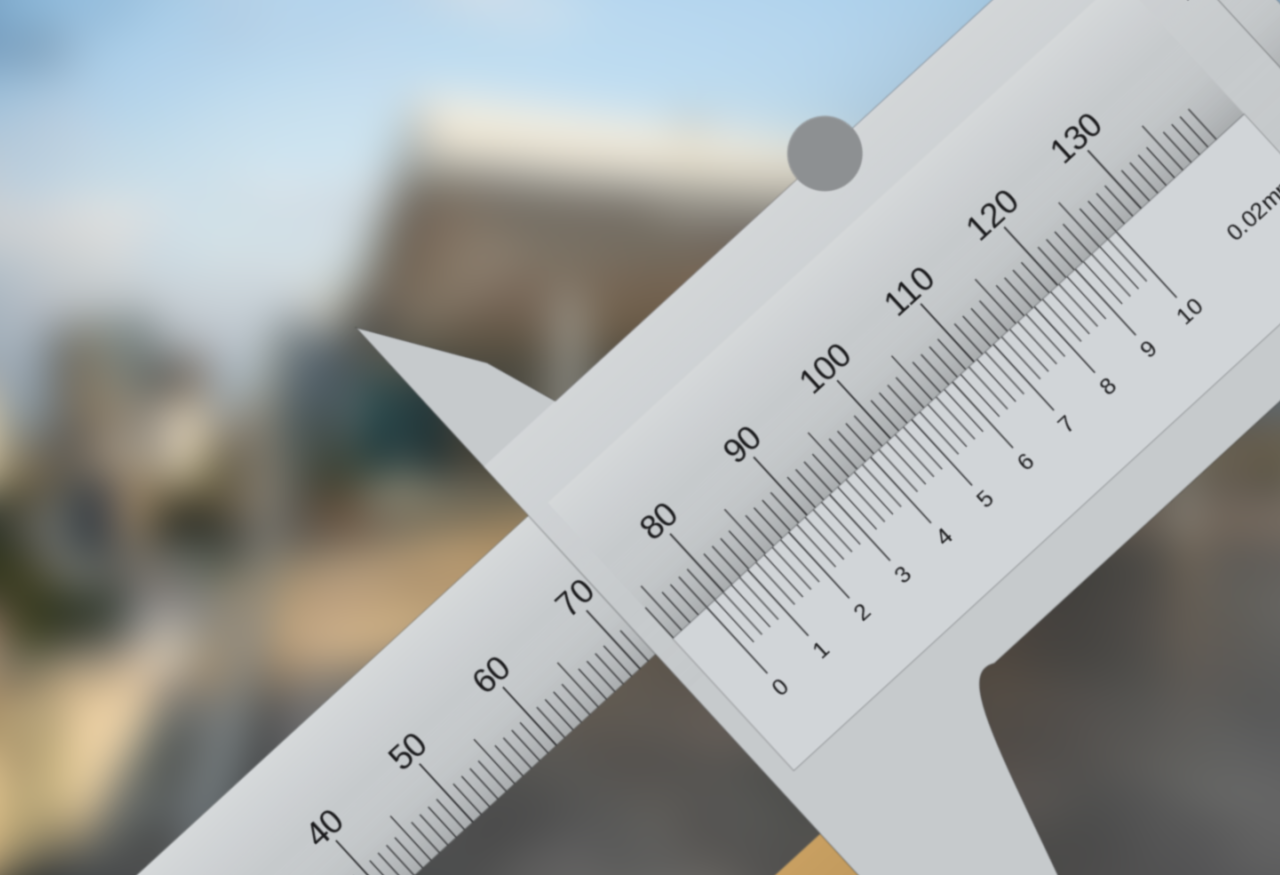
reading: 78.0mm
